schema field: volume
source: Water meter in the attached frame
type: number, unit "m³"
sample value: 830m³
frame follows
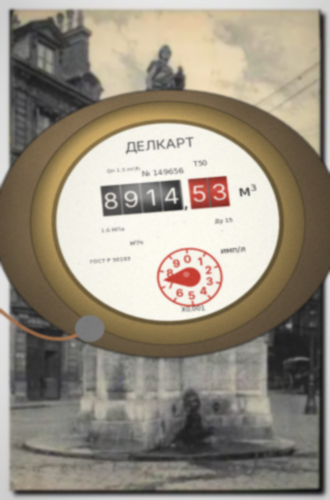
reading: 8914.537m³
